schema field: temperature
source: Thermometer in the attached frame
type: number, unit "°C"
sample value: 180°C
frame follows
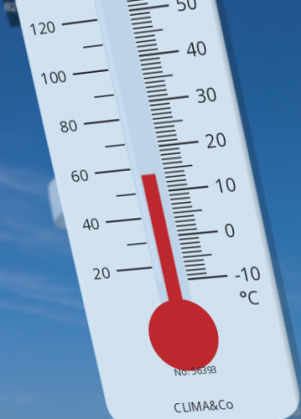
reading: 14°C
